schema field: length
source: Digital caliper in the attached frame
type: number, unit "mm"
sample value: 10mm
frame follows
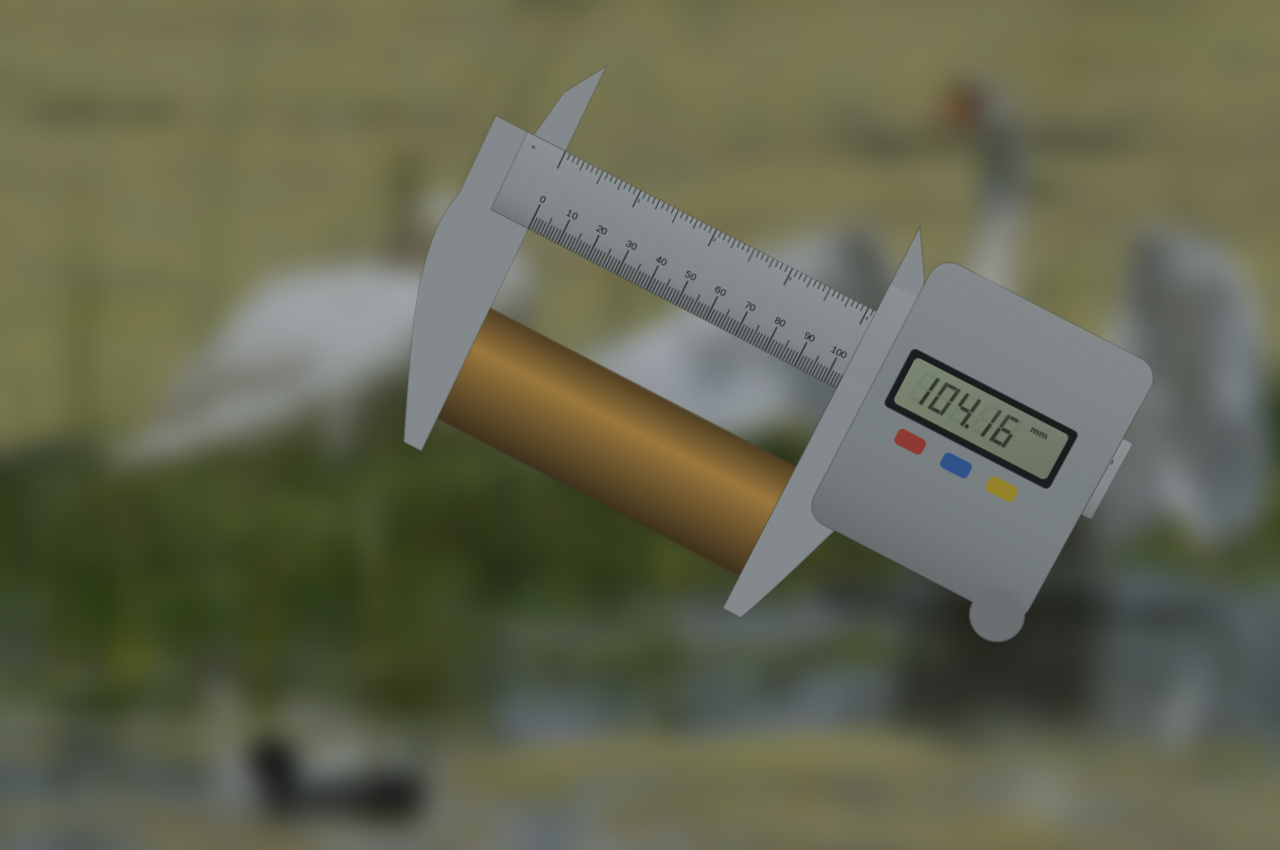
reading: 104.16mm
